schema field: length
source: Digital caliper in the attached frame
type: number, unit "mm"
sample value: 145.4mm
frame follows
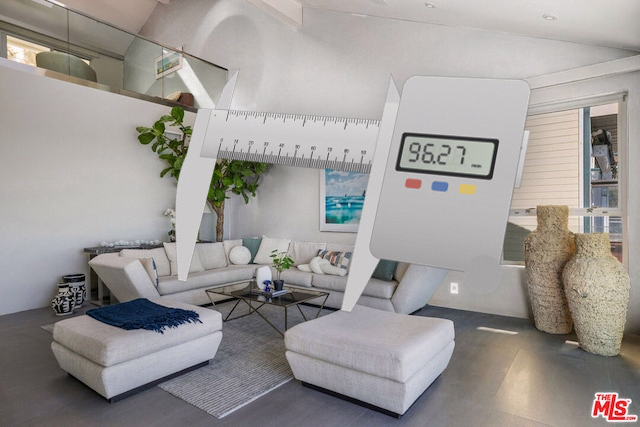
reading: 96.27mm
